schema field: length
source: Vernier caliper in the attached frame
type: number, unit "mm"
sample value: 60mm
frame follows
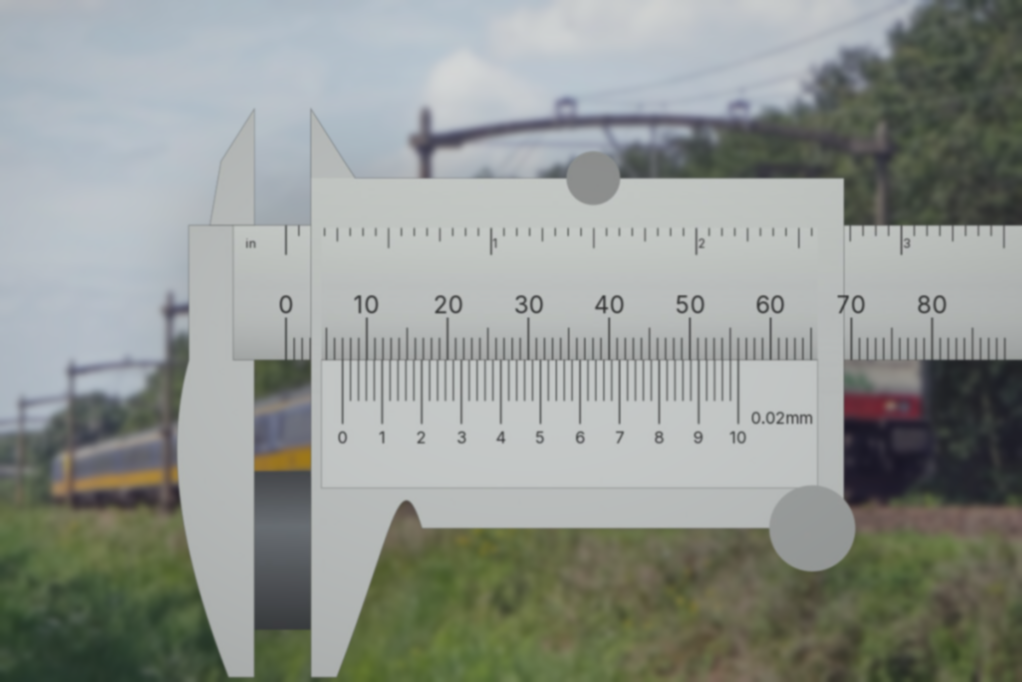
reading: 7.0mm
